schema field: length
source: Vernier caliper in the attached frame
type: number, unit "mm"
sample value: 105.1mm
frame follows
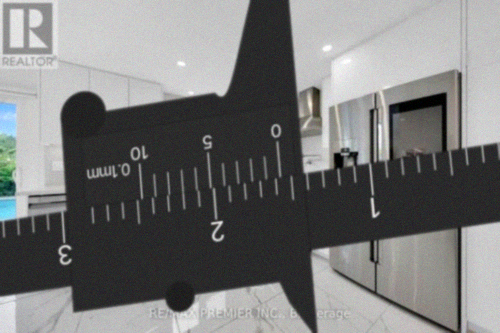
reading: 15.7mm
